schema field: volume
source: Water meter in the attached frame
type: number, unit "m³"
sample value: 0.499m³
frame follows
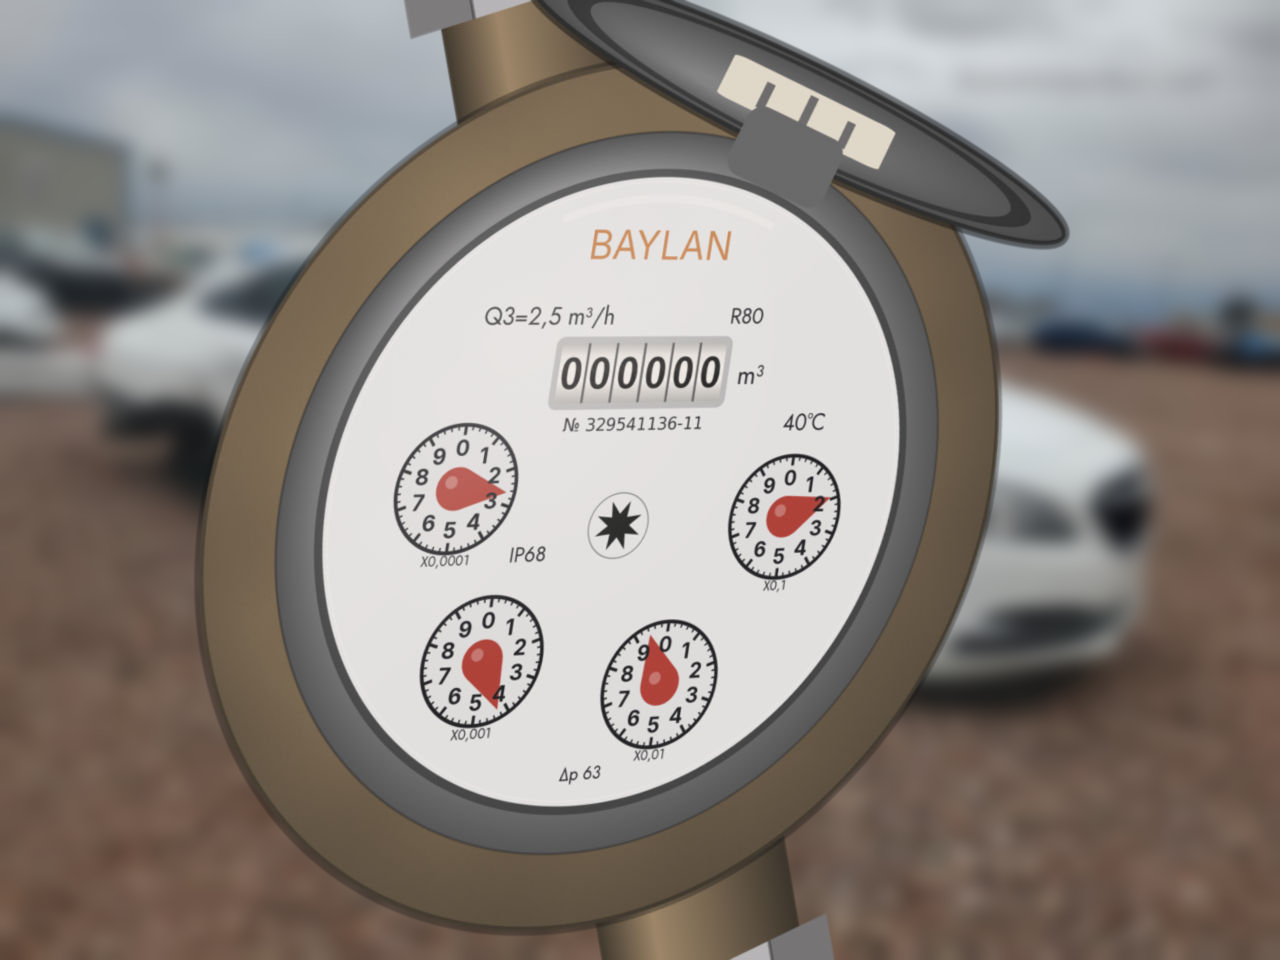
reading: 0.1942m³
